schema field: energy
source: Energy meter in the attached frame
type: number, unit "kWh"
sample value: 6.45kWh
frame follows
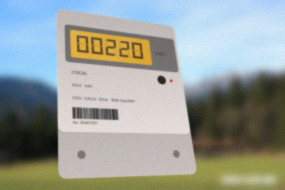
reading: 220kWh
